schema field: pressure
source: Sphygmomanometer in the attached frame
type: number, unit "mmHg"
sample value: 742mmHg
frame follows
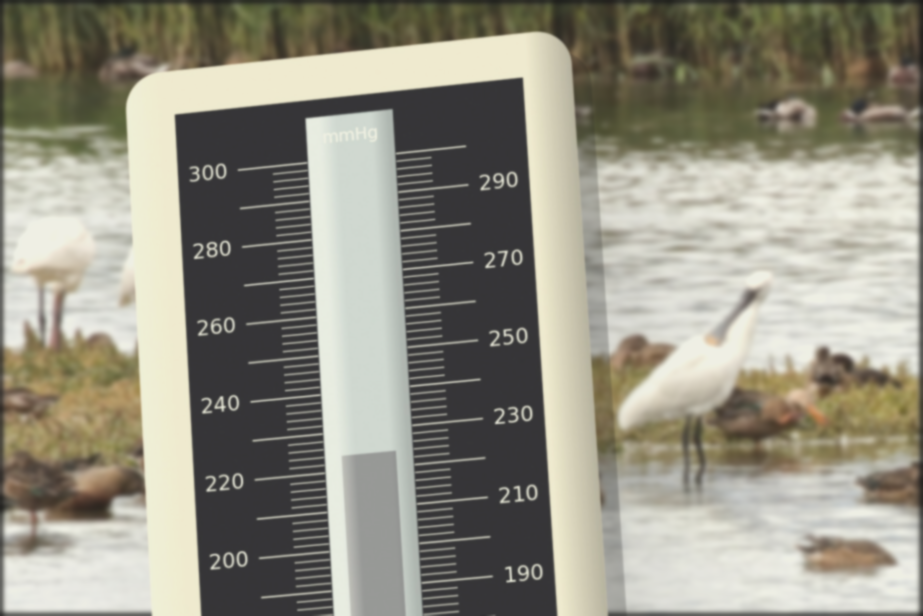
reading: 224mmHg
